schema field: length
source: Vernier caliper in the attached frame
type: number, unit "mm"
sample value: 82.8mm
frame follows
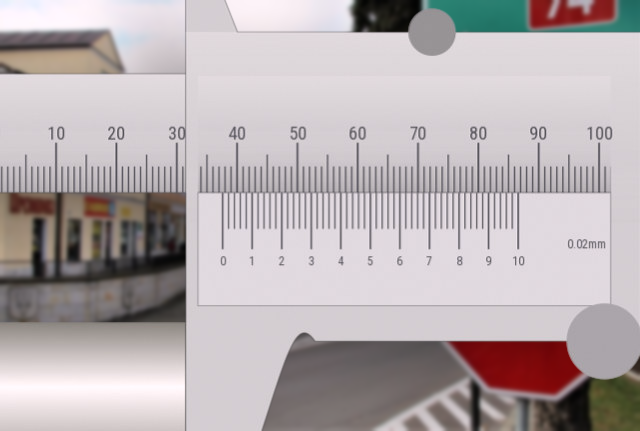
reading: 37.6mm
